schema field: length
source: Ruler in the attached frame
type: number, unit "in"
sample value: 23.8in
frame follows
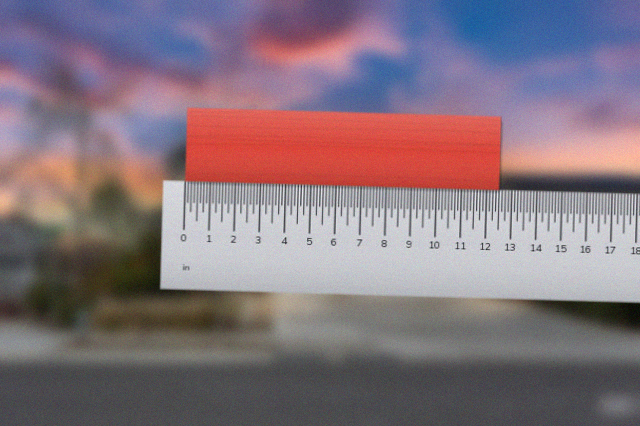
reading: 12.5in
